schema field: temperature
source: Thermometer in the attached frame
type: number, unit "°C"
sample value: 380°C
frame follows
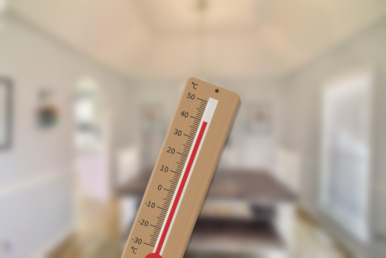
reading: 40°C
